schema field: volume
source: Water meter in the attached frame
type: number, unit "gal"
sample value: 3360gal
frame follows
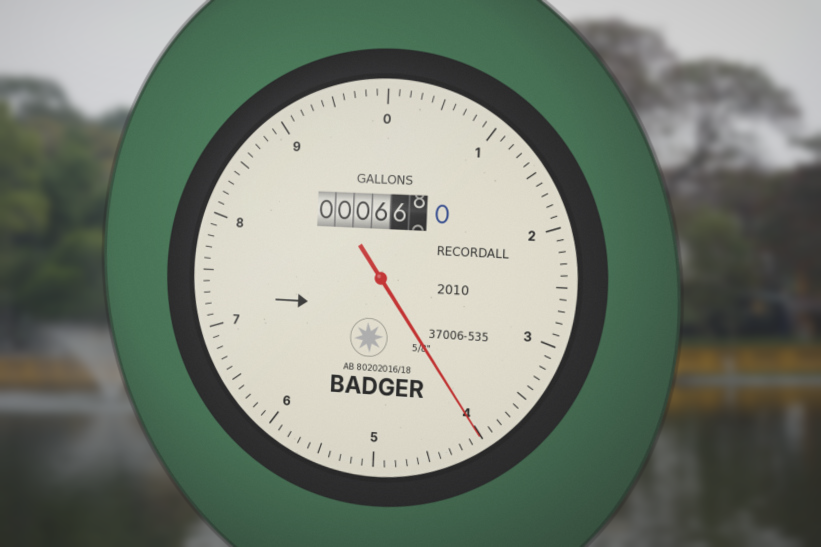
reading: 6684.0gal
